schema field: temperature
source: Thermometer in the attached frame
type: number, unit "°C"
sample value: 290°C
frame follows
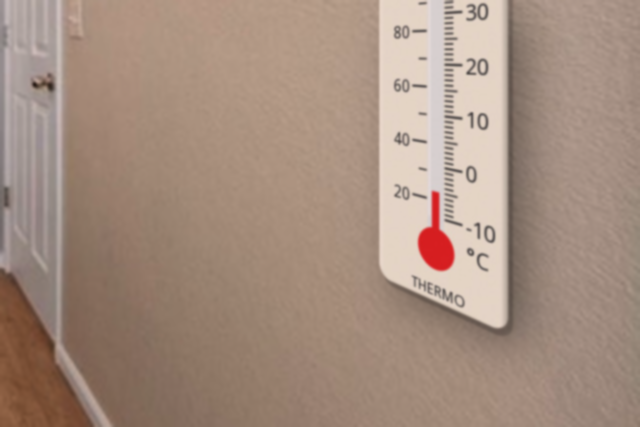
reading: -5°C
